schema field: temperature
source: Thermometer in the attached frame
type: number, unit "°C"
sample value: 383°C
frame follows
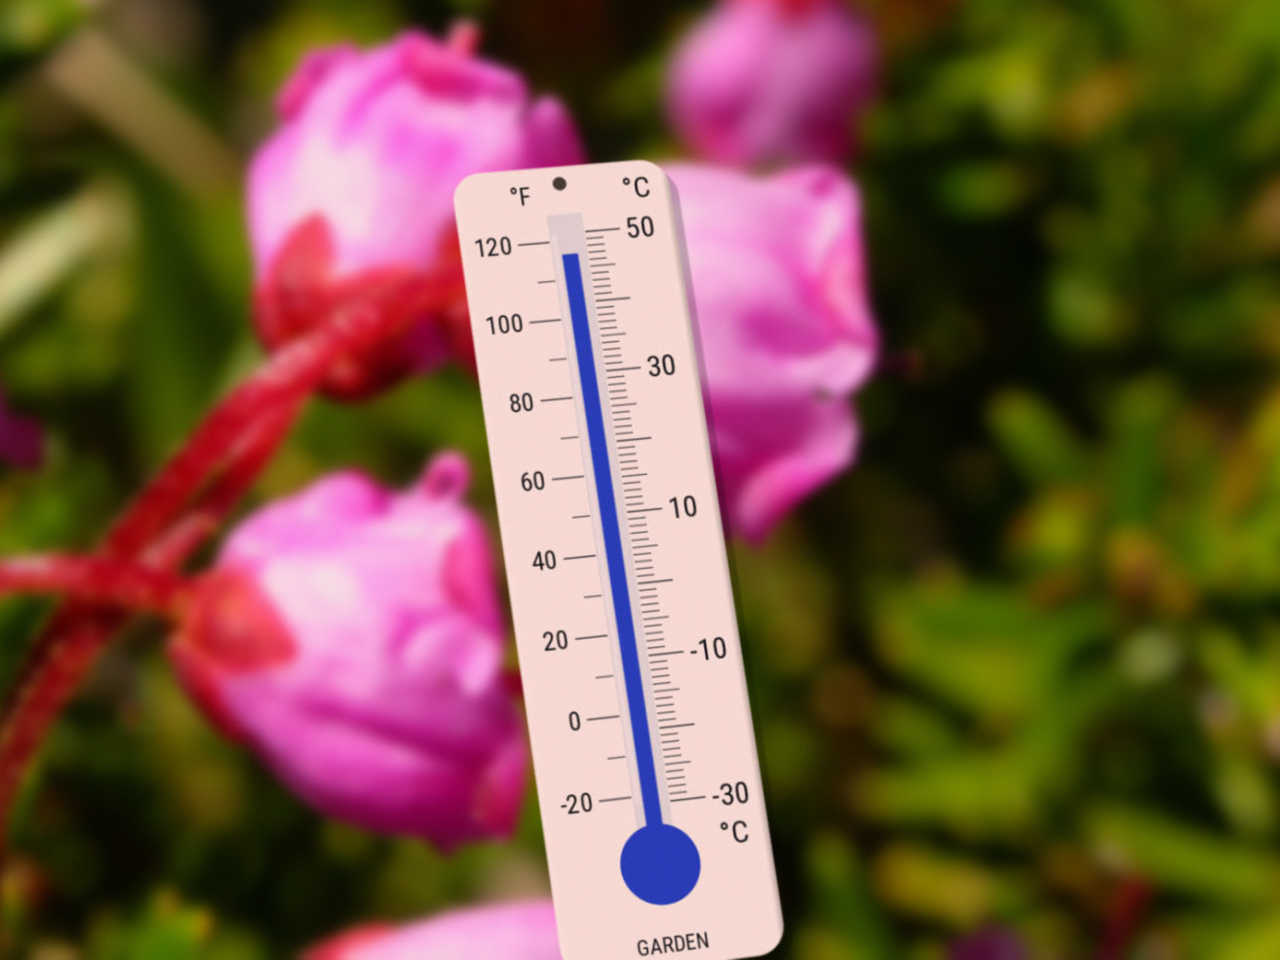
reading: 47°C
